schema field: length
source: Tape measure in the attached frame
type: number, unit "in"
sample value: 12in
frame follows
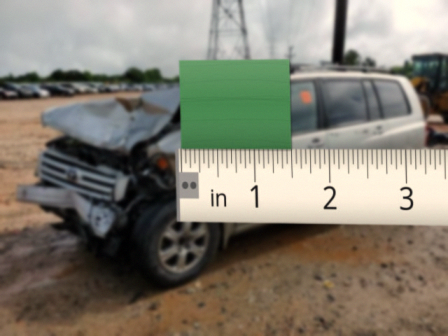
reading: 1.5in
